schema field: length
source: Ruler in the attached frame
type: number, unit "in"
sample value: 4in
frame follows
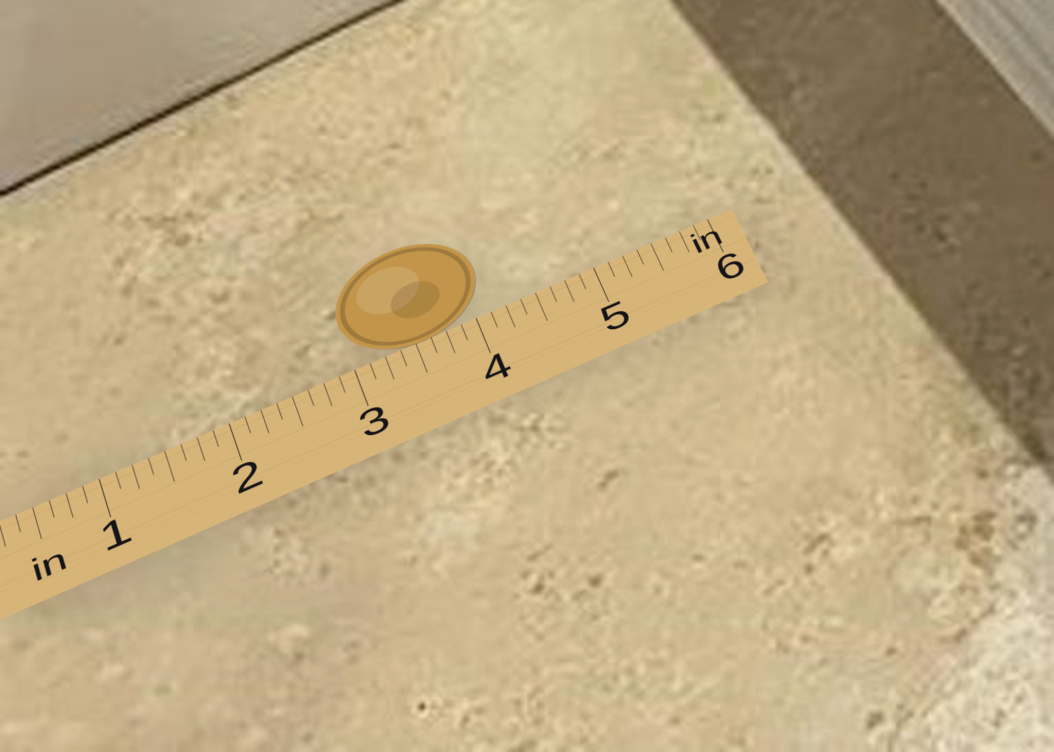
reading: 1.125in
